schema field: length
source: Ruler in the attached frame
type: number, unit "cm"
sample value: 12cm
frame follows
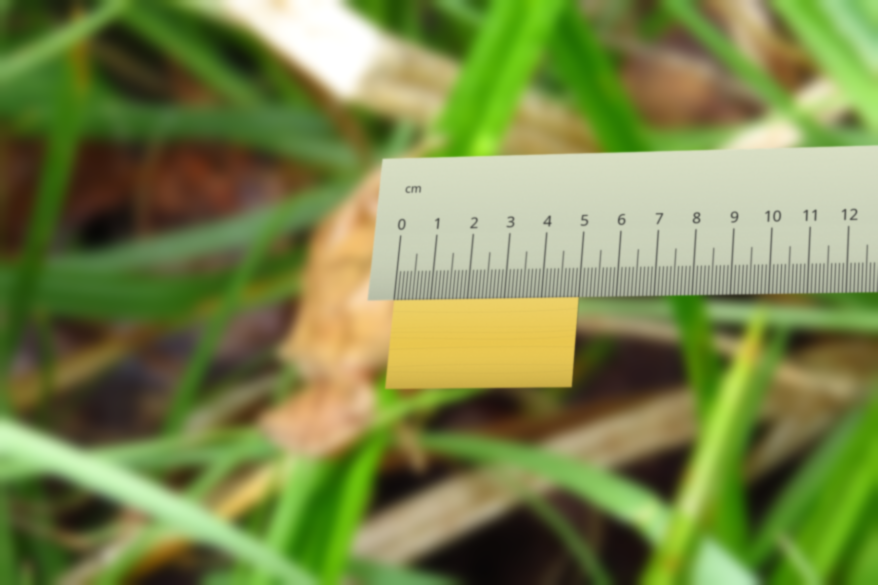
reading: 5cm
